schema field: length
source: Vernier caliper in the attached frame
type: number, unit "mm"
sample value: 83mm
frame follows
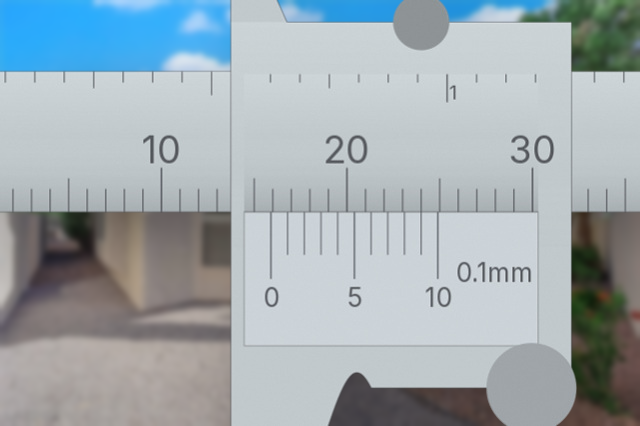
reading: 15.9mm
